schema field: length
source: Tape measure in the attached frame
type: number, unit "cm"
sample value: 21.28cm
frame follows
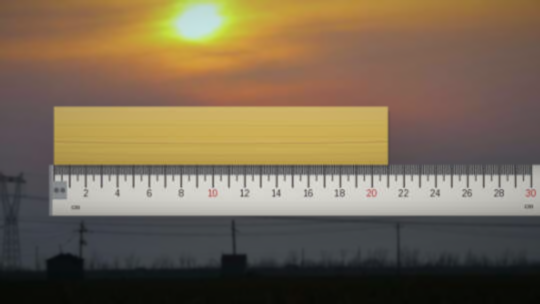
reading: 21cm
